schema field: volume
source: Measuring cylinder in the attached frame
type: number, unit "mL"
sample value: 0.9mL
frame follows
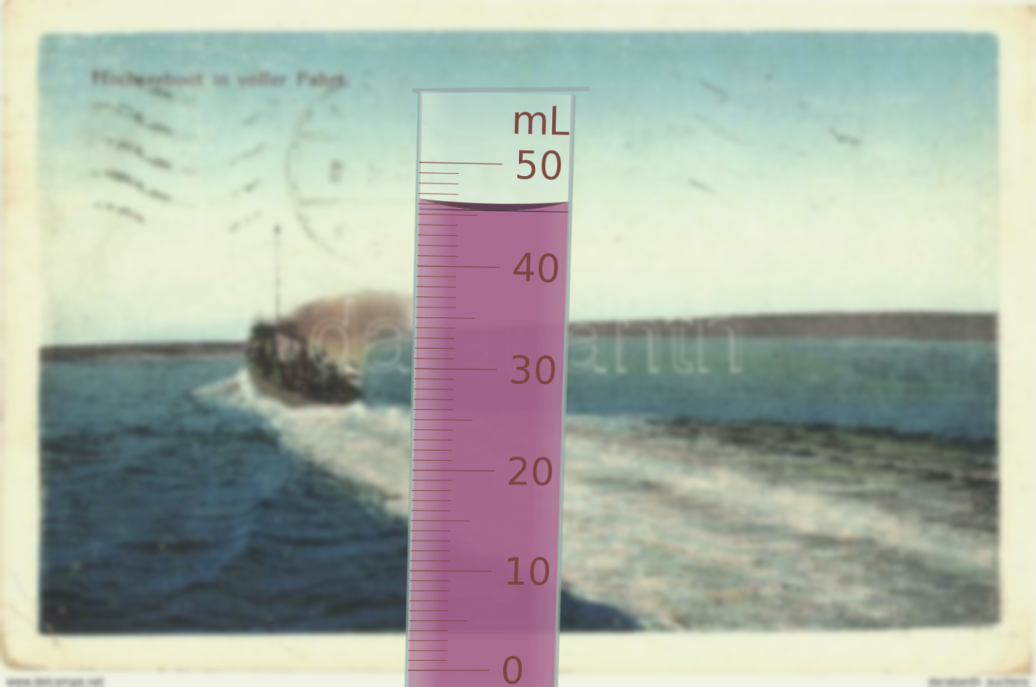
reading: 45.5mL
